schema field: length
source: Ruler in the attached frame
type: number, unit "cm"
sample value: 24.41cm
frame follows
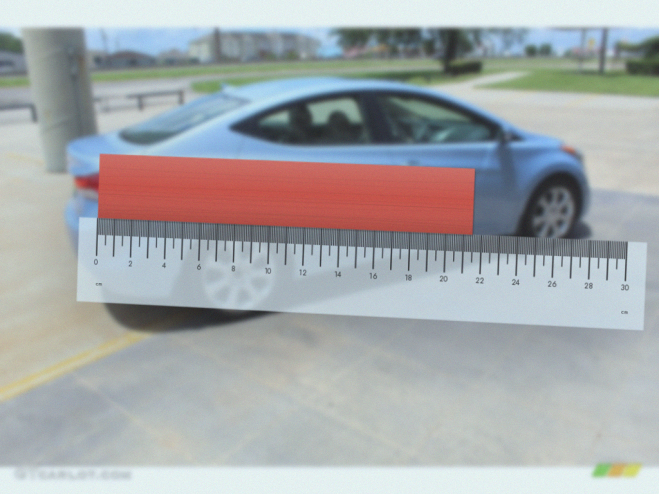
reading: 21.5cm
